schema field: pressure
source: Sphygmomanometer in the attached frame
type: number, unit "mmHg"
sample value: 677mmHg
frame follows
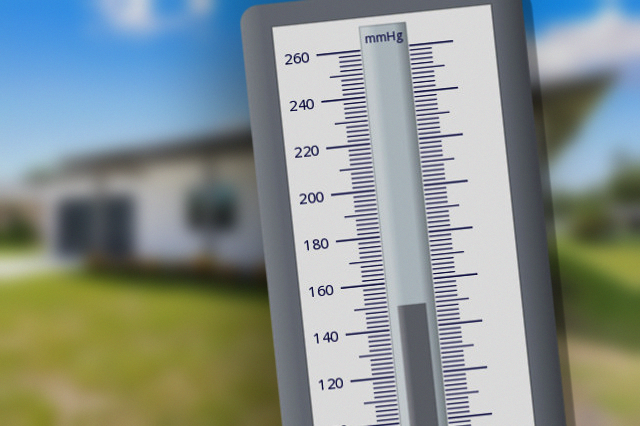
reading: 150mmHg
